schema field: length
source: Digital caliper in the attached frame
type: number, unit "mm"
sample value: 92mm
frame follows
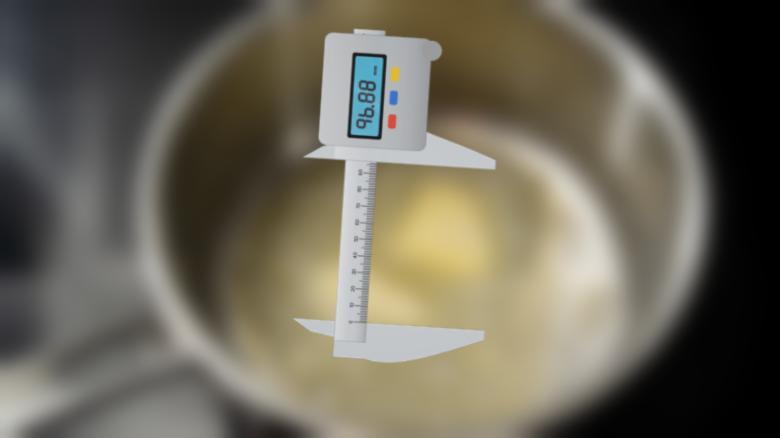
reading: 96.88mm
